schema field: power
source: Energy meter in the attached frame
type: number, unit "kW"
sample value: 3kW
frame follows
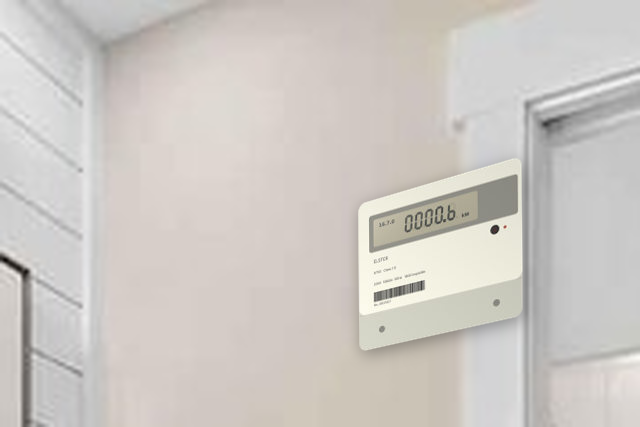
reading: 0.6kW
